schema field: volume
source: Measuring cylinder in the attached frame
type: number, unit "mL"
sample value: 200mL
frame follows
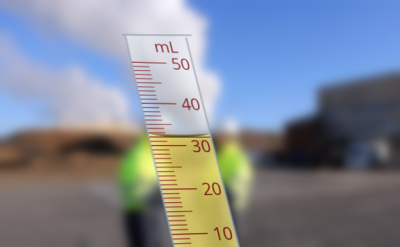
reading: 32mL
